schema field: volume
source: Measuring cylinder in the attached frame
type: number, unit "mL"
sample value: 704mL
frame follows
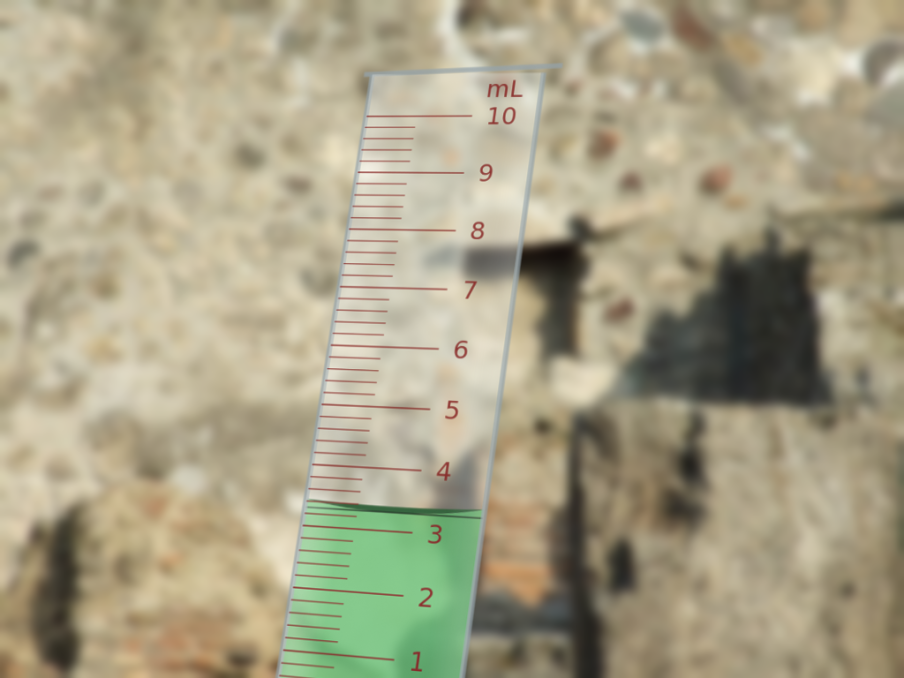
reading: 3.3mL
